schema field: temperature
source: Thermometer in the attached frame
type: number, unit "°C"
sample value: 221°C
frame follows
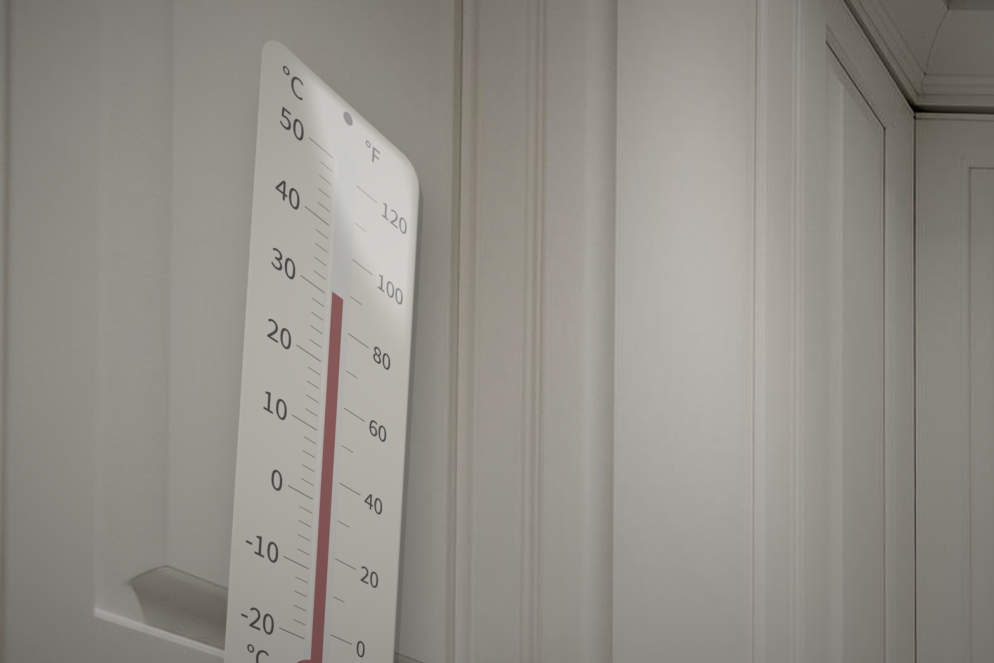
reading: 31°C
